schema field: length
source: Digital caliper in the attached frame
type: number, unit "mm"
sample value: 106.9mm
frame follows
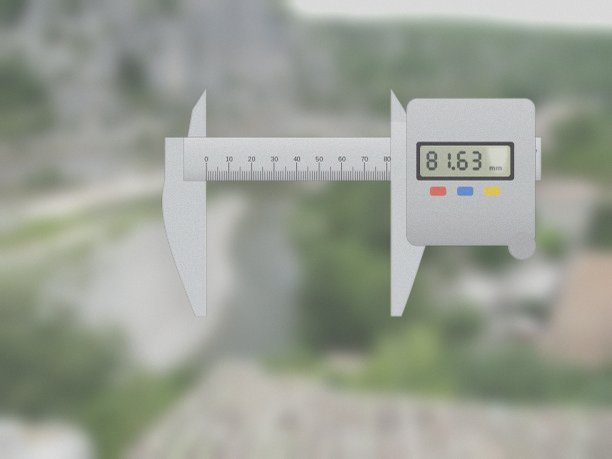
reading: 81.63mm
